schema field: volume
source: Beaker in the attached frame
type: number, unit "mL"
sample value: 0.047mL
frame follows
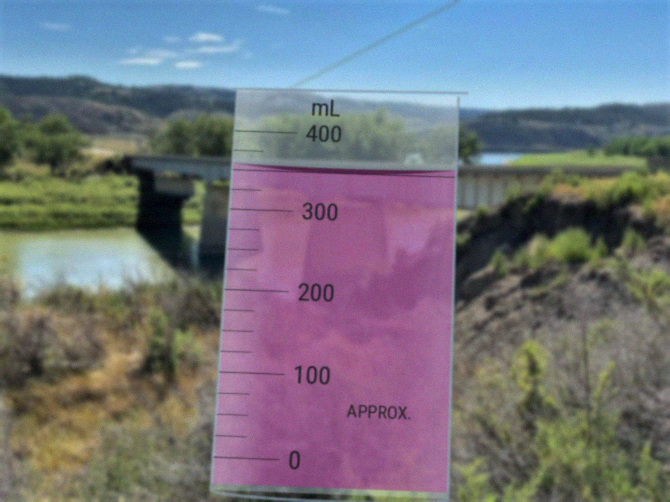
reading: 350mL
